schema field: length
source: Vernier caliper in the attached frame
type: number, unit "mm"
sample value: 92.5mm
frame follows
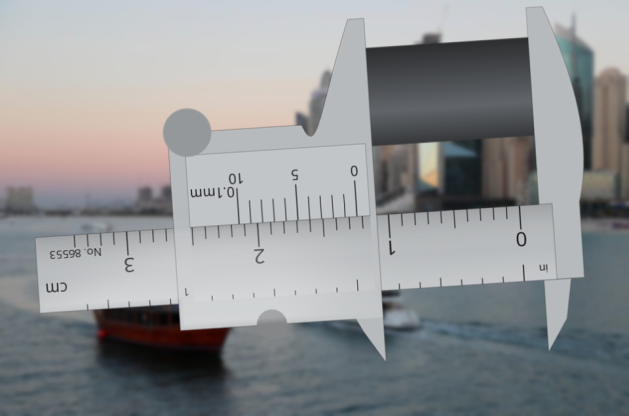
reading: 12.4mm
